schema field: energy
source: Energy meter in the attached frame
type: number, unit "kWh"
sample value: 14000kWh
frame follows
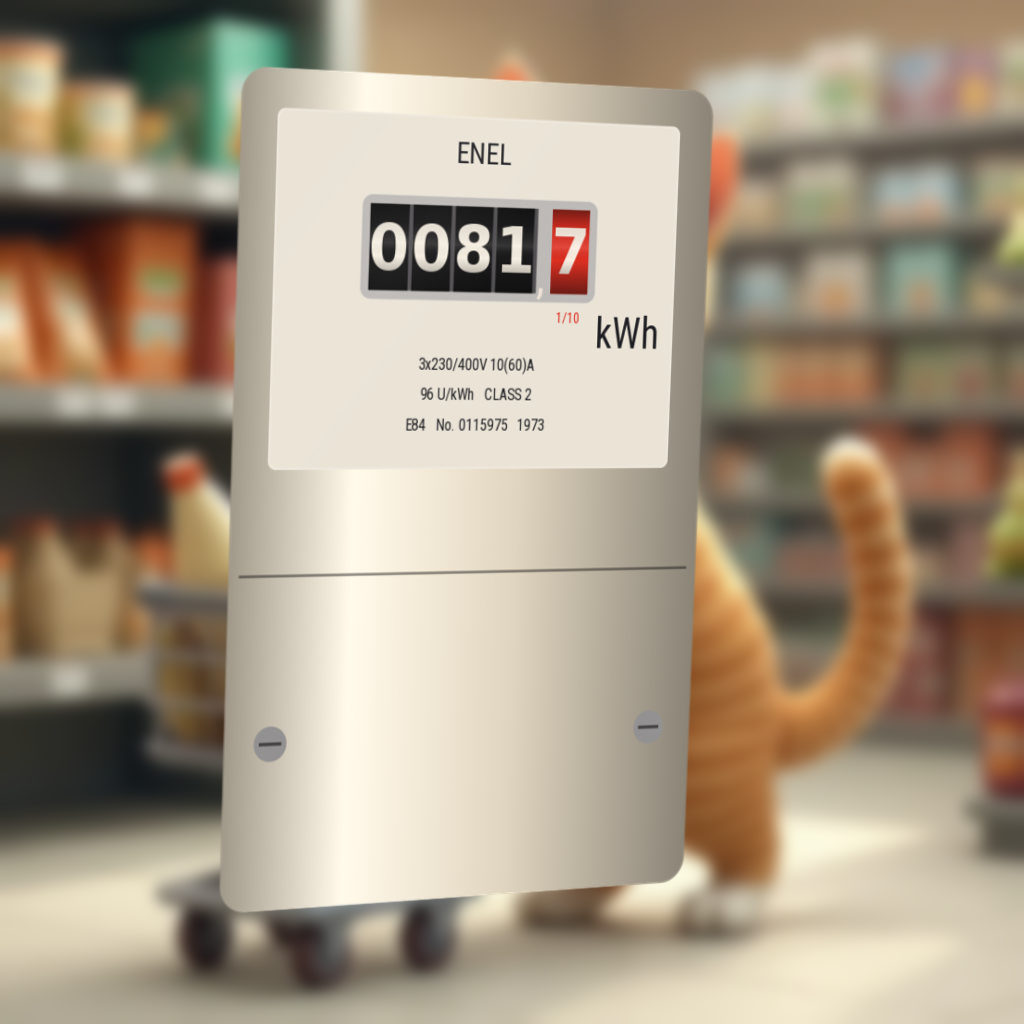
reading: 81.7kWh
